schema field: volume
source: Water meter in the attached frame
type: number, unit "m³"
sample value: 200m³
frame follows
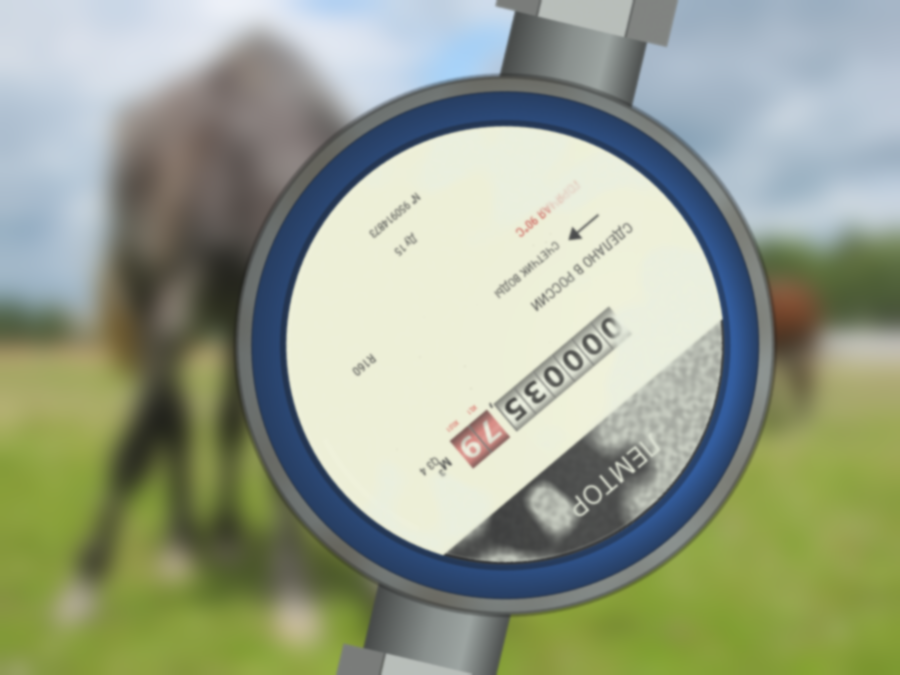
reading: 35.79m³
